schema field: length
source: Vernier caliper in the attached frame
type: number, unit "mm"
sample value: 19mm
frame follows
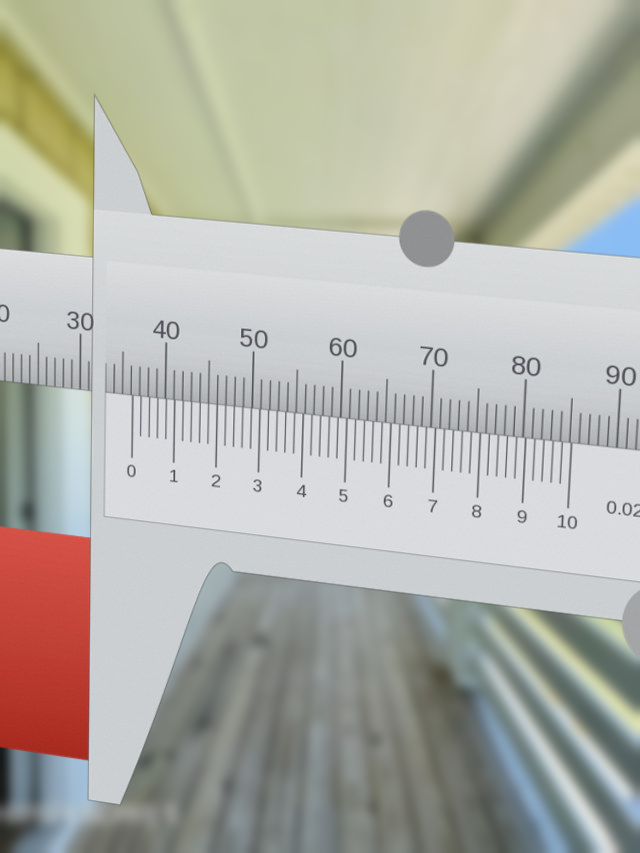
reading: 36.2mm
